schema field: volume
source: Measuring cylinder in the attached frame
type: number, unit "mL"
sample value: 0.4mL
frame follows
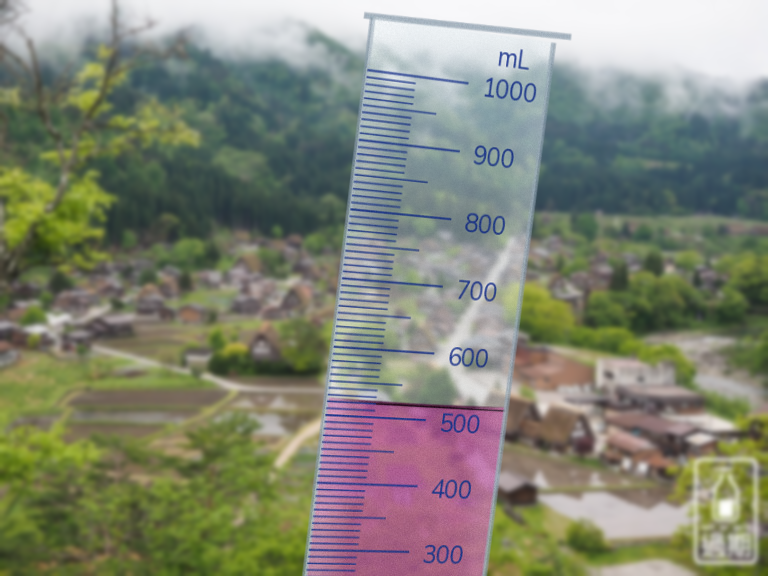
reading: 520mL
